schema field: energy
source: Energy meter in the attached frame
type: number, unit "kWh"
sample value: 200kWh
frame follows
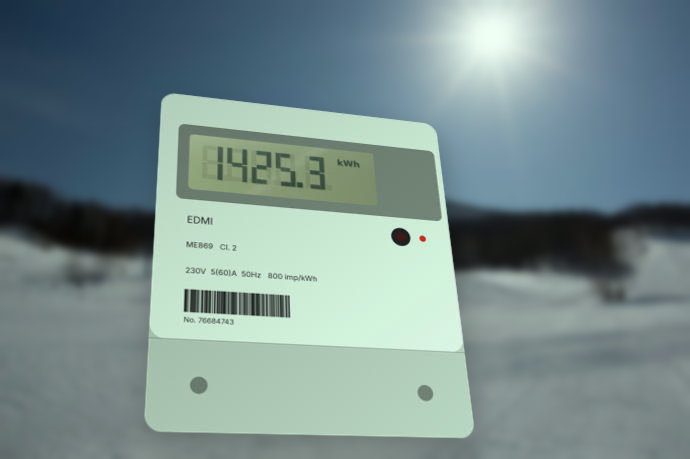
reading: 1425.3kWh
